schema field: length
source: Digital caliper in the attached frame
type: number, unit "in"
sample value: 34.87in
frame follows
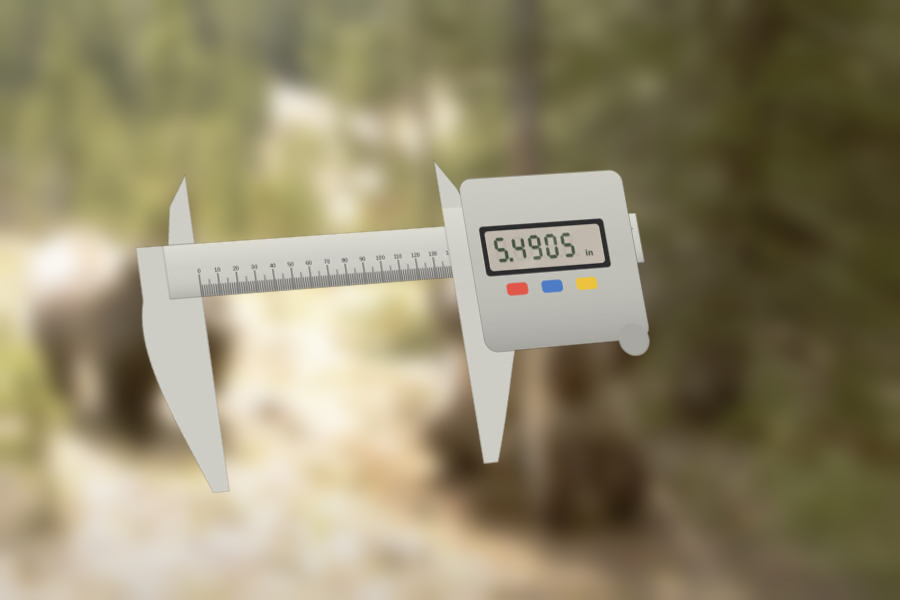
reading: 5.4905in
